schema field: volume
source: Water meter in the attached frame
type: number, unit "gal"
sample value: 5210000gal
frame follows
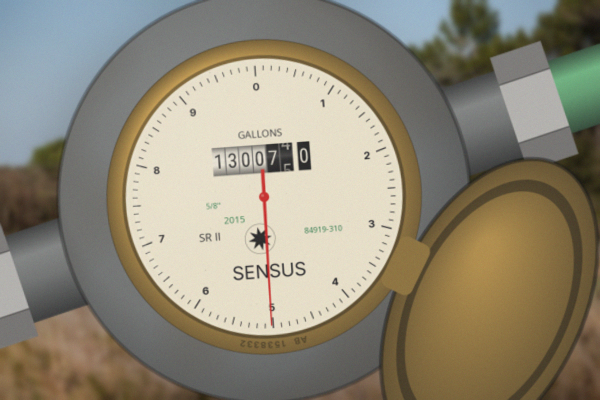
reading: 1300745.0gal
